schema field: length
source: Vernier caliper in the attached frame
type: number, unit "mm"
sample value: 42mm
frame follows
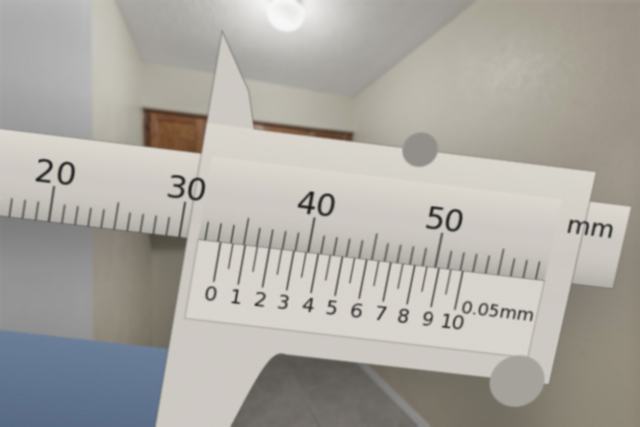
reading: 33.2mm
